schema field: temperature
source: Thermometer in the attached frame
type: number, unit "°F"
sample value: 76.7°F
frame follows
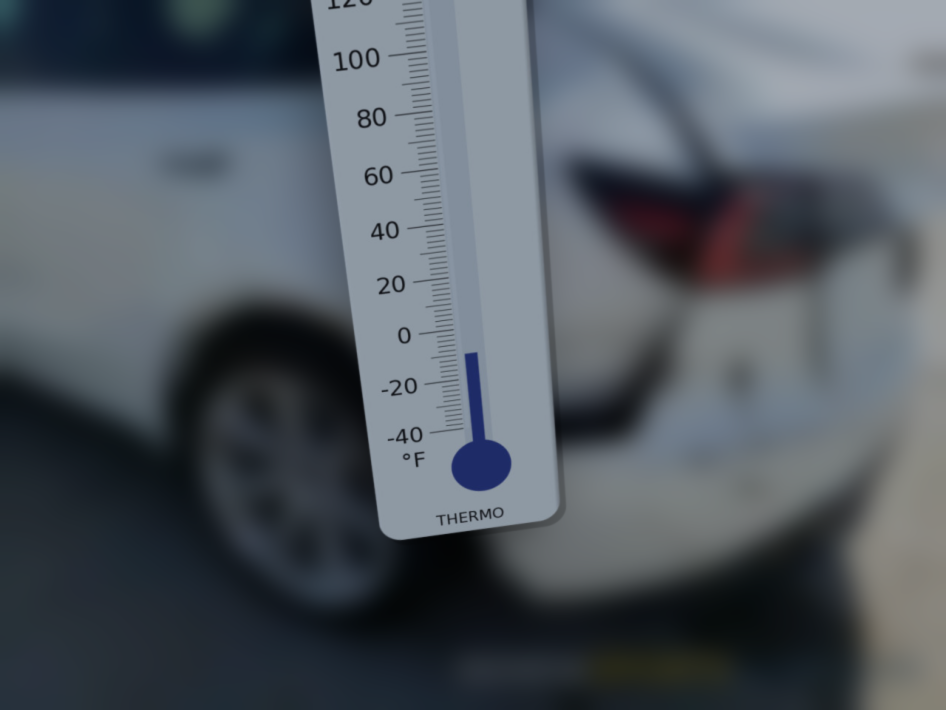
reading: -10°F
